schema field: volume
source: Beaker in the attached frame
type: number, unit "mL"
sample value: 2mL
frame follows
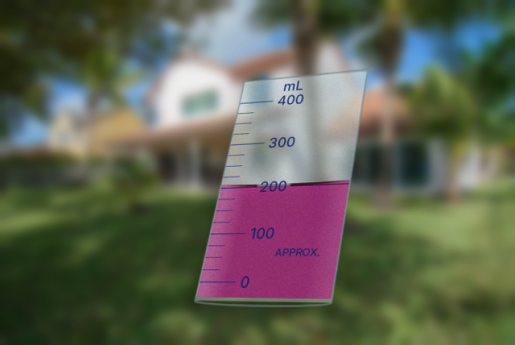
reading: 200mL
